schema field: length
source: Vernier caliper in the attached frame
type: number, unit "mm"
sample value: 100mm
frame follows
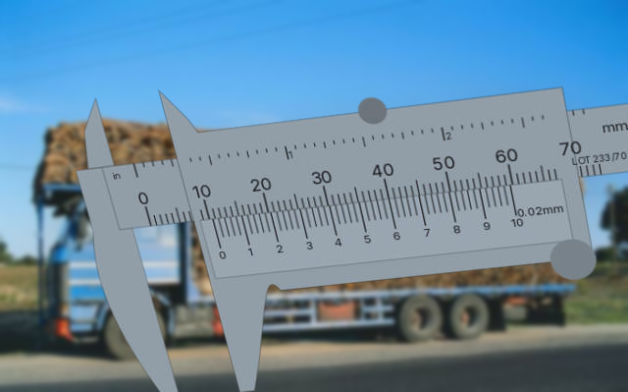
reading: 10.6mm
